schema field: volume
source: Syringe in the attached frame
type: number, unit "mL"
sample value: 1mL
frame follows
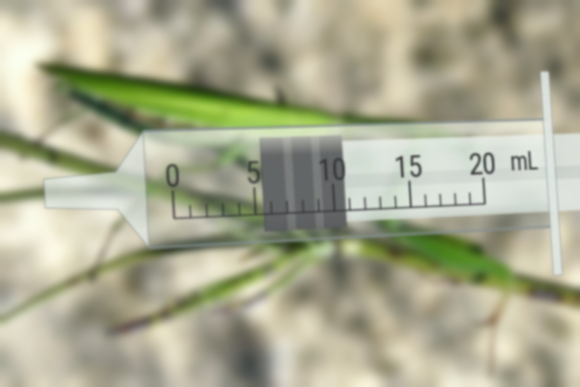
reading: 5.5mL
